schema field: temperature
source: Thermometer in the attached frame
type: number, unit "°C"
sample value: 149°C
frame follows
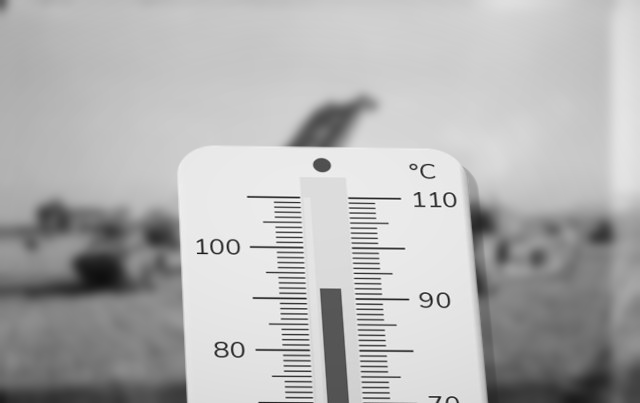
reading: 92°C
